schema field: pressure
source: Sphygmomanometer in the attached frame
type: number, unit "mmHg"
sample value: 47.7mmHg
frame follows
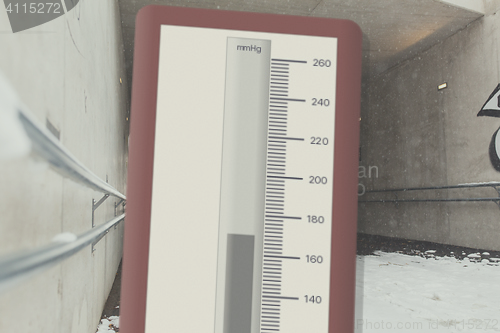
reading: 170mmHg
